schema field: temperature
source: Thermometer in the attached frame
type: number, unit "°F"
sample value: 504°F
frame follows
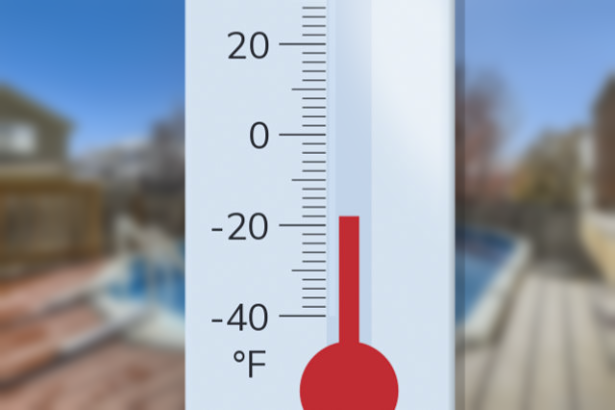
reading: -18°F
